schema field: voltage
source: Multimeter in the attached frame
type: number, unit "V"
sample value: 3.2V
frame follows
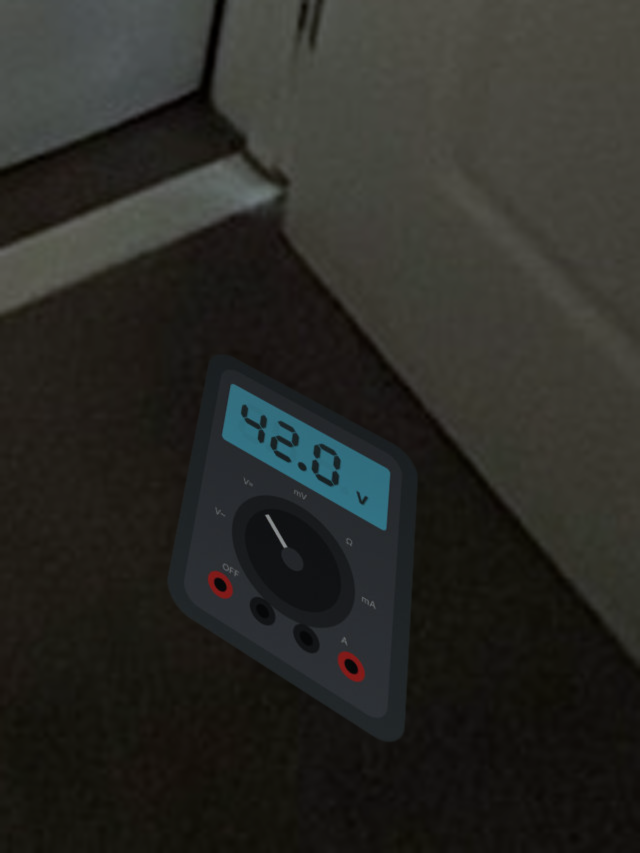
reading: 42.0V
